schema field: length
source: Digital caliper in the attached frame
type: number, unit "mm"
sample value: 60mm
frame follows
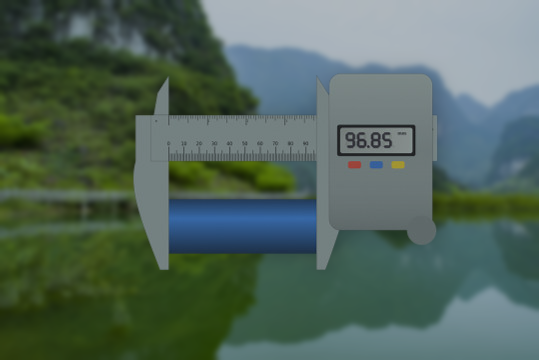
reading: 96.85mm
